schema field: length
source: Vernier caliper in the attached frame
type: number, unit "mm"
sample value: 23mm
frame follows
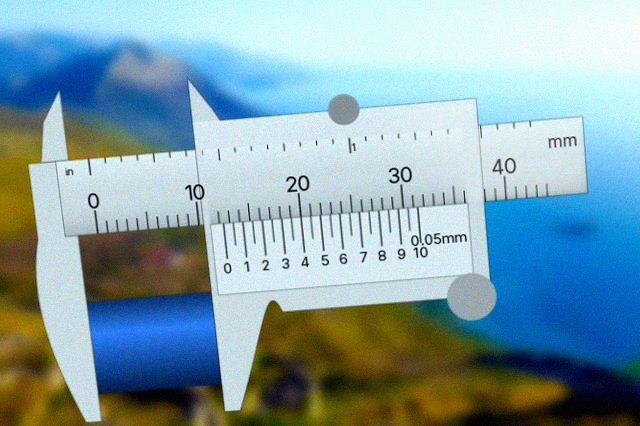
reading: 12.4mm
